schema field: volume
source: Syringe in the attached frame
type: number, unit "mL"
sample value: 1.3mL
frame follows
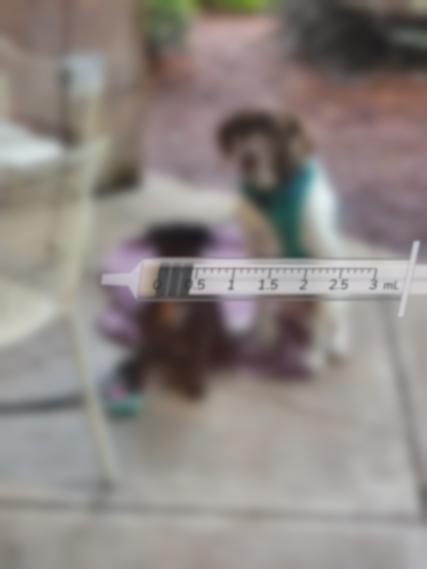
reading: 0mL
